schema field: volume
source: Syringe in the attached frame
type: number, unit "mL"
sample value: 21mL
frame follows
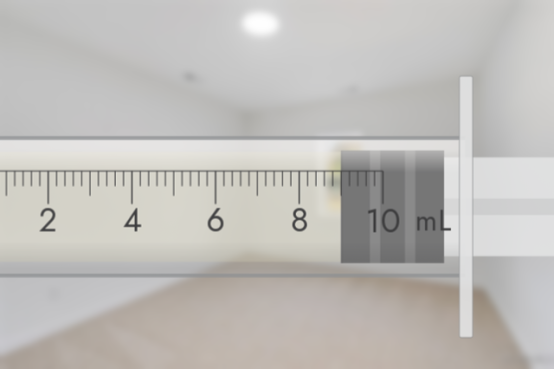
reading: 9mL
